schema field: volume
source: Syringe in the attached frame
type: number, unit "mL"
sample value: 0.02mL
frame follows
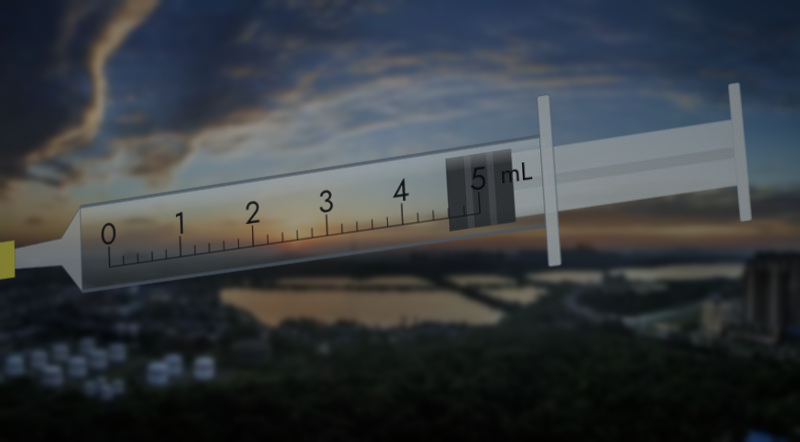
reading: 4.6mL
